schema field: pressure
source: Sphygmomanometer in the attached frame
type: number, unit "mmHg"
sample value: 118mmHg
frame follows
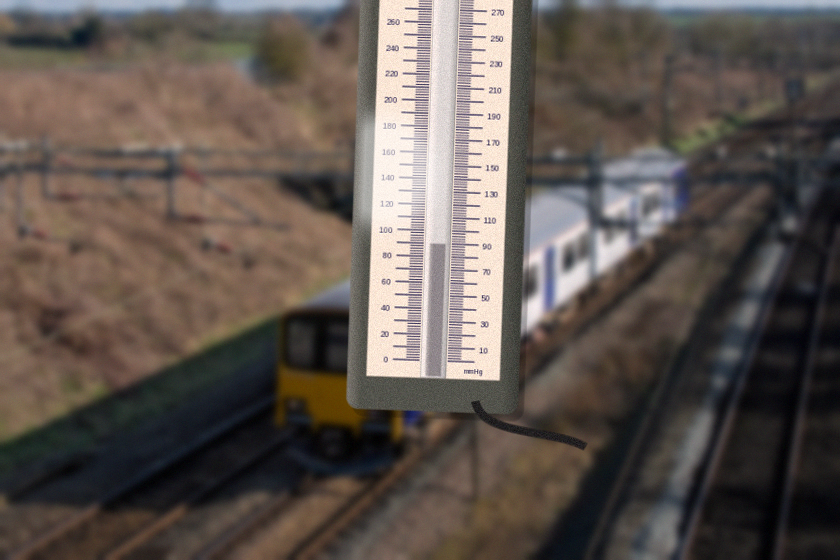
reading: 90mmHg
